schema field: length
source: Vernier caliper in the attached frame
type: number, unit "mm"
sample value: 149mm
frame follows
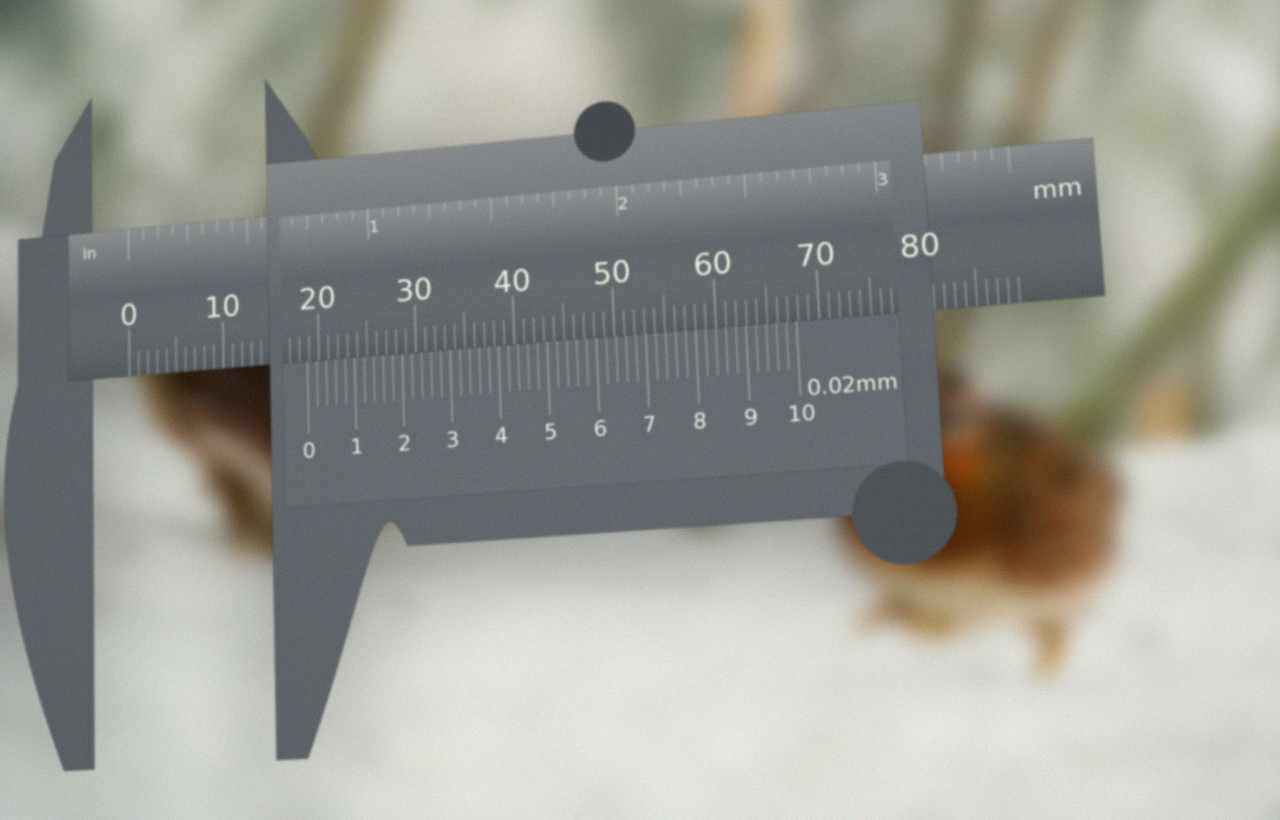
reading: 18.8mm
